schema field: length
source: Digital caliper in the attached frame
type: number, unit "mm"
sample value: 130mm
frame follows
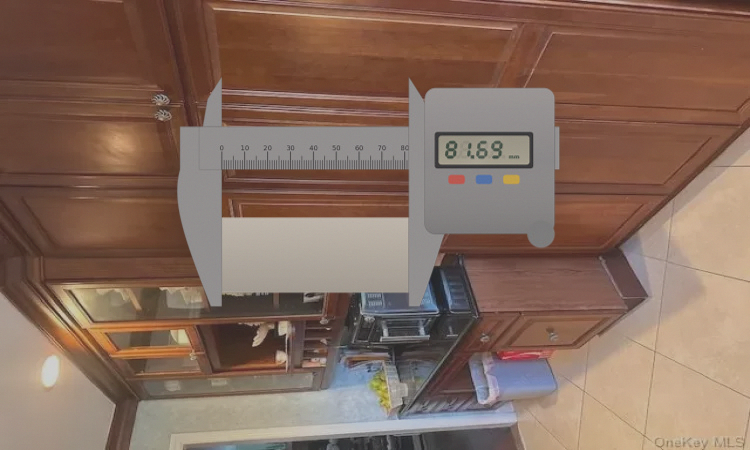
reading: 81.69mm
